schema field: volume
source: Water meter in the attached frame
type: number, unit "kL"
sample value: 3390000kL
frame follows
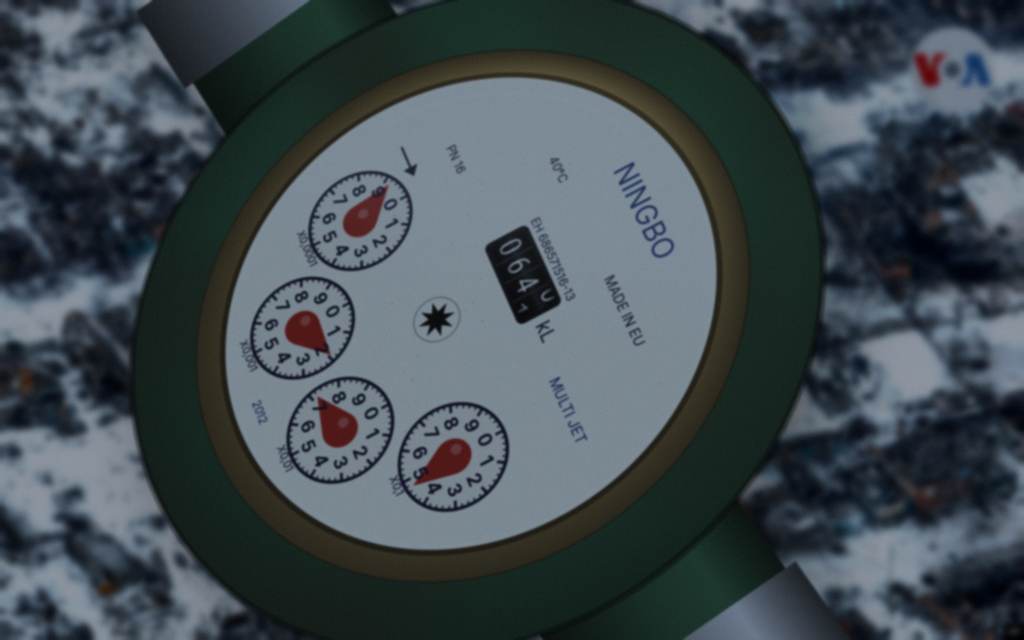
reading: 640.4719kL
